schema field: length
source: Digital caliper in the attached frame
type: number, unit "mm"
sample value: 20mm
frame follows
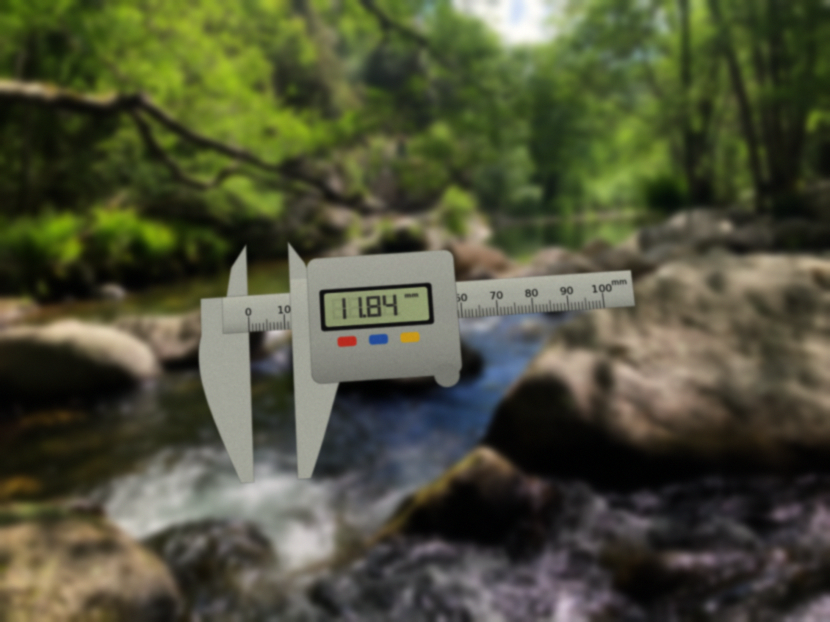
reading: 11.84mm
